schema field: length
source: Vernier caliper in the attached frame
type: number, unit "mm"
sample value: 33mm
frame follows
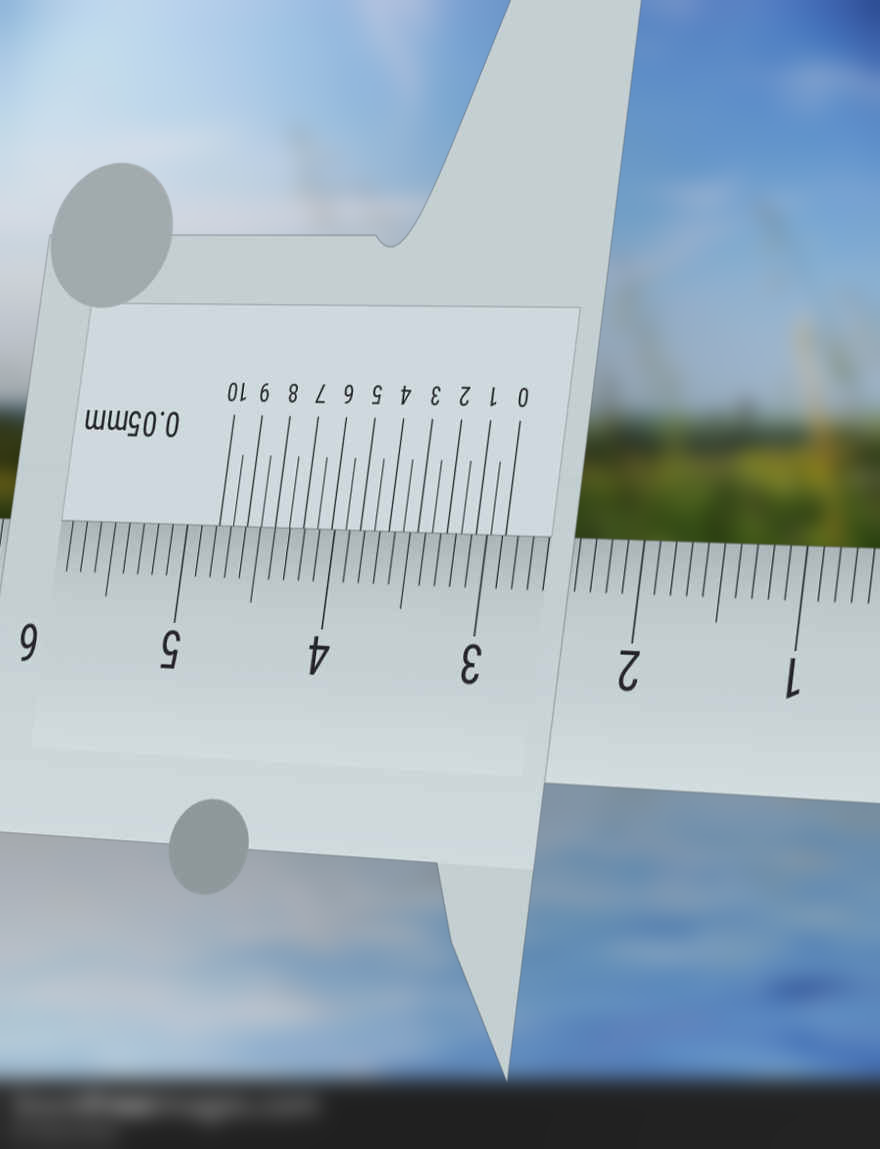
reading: 28.8mm
